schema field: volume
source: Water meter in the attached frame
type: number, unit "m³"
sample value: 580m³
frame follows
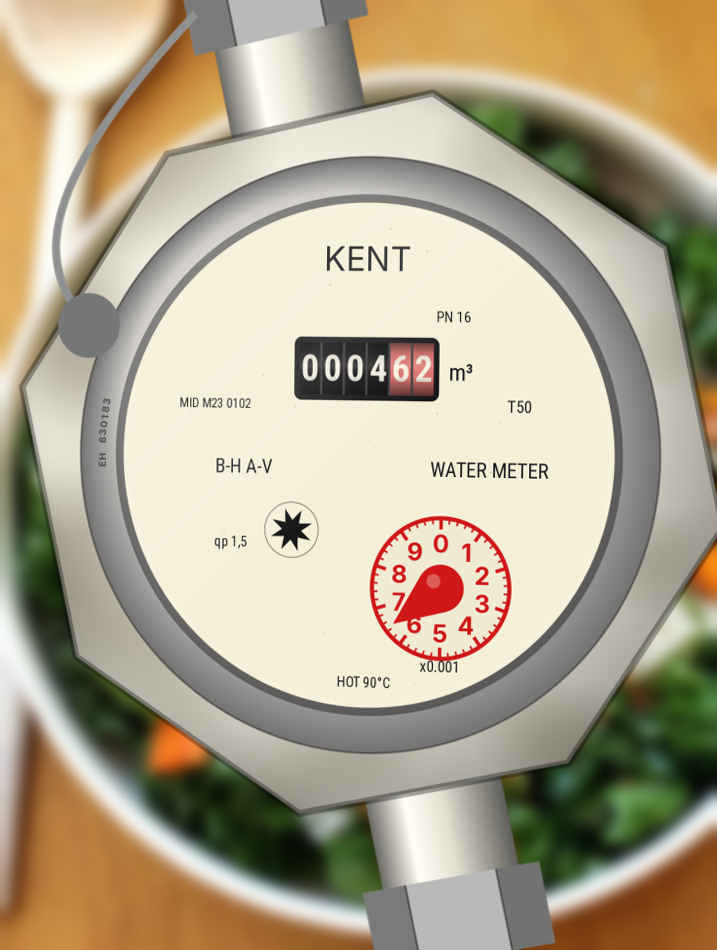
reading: 4.626m³
